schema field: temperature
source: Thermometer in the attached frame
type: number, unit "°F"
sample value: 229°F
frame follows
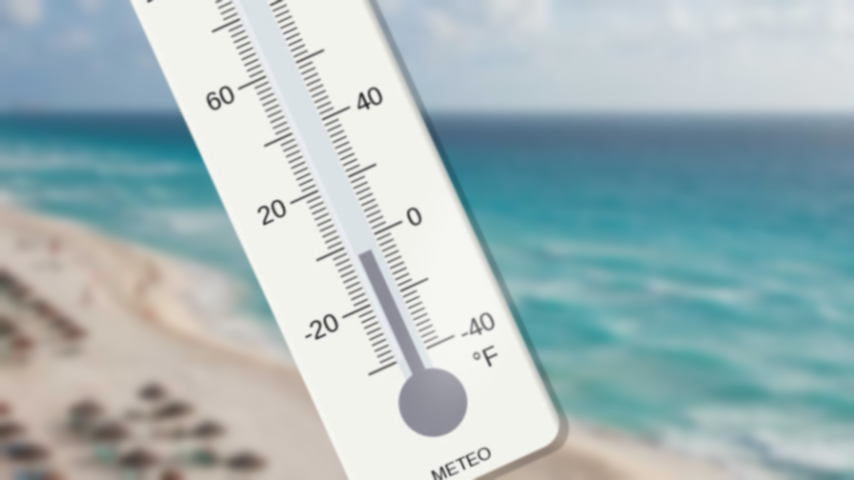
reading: -4°F
